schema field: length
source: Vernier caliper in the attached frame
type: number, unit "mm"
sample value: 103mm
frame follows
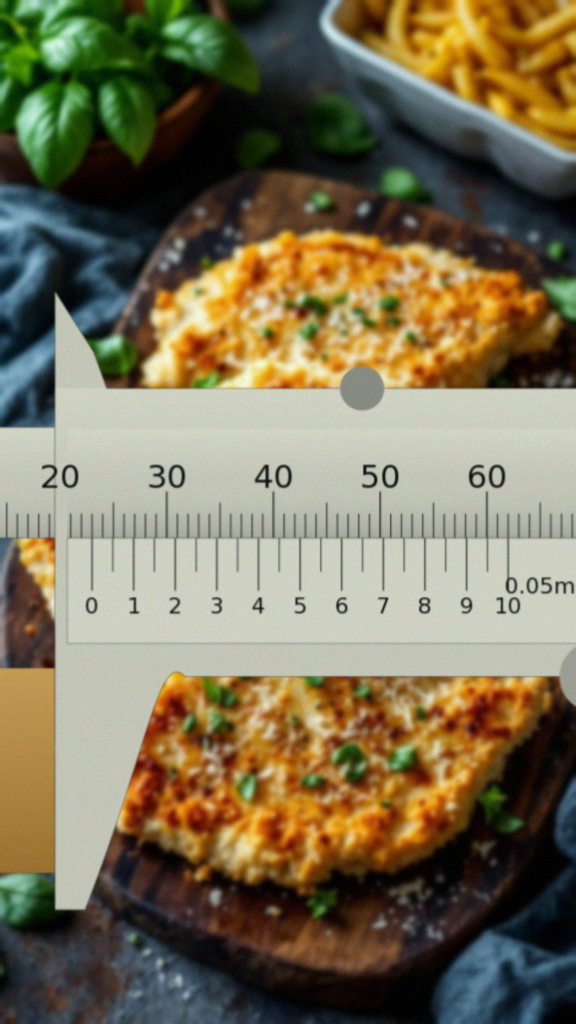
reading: 23.0mm
